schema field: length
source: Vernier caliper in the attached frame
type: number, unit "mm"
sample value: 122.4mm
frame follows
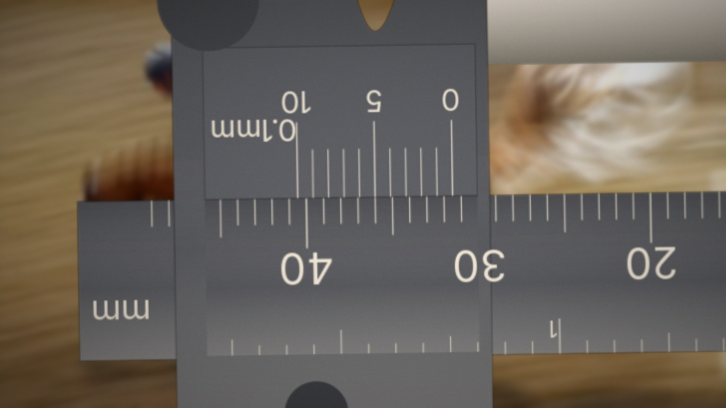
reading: 31.5mm
